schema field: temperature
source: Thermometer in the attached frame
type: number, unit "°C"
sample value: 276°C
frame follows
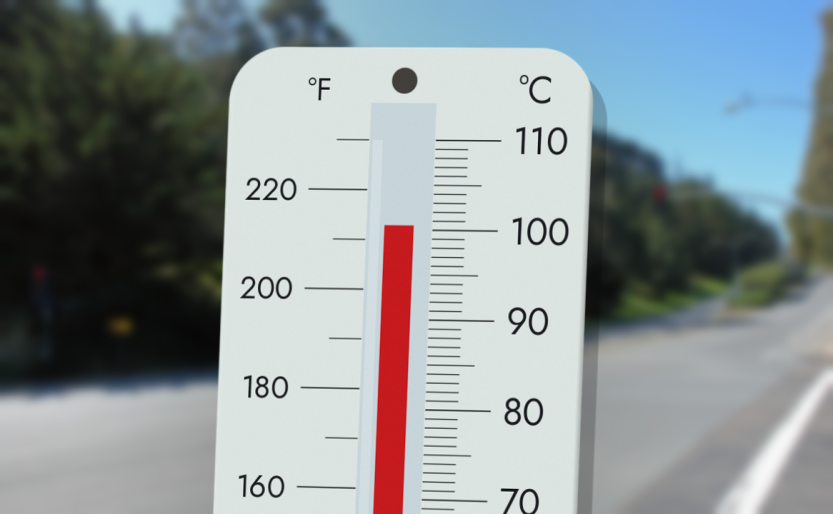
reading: 100.5°C
